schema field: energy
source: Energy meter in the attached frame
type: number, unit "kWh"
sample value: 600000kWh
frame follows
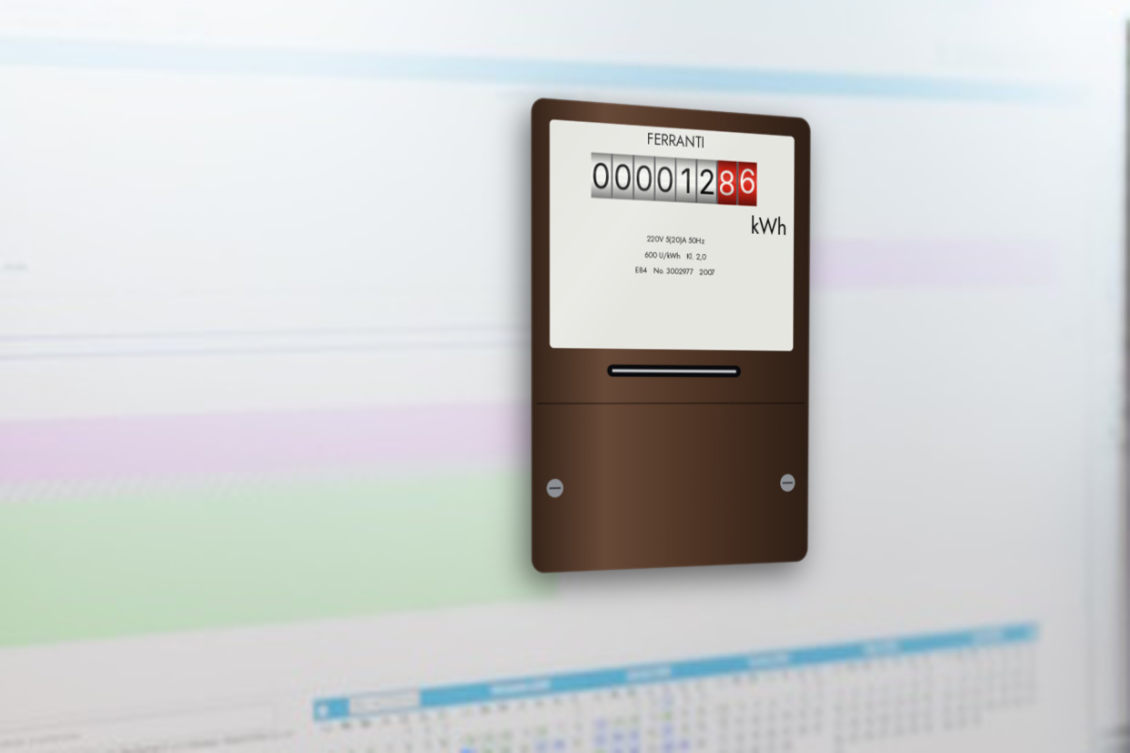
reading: 12.86kWh
